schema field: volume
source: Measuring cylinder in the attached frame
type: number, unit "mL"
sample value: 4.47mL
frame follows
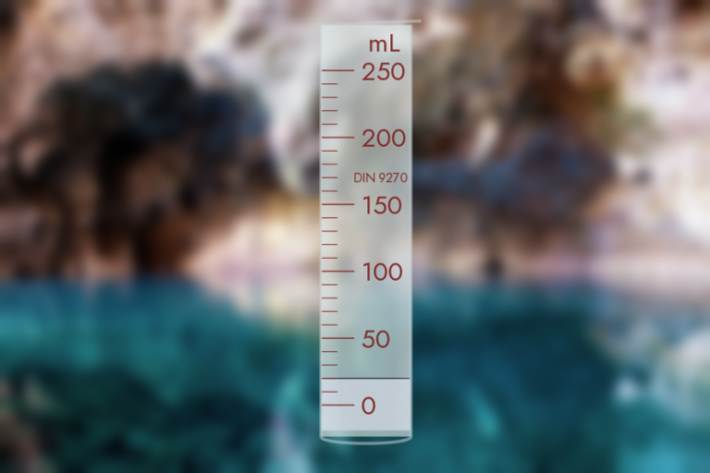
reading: 20mL
